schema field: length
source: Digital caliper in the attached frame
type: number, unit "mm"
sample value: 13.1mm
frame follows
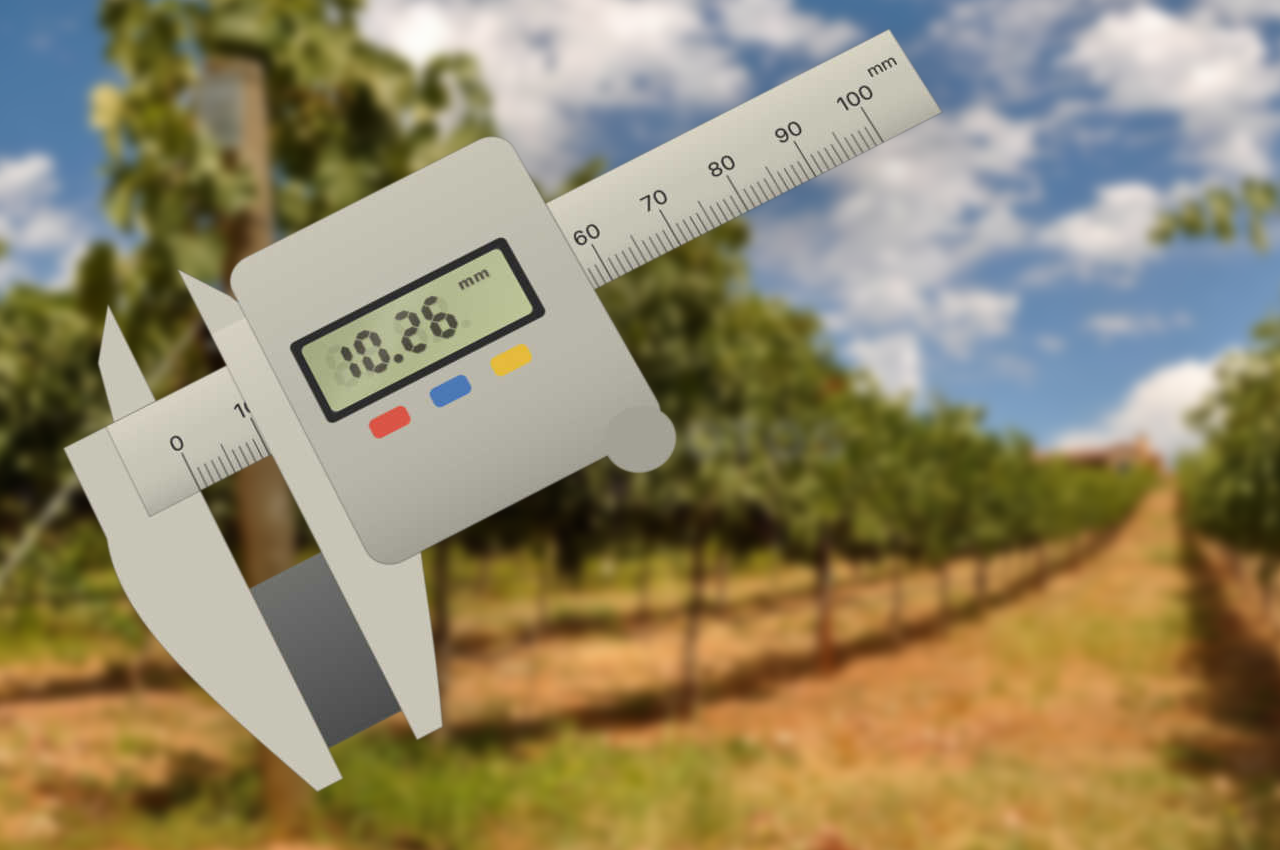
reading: 10.26mm
